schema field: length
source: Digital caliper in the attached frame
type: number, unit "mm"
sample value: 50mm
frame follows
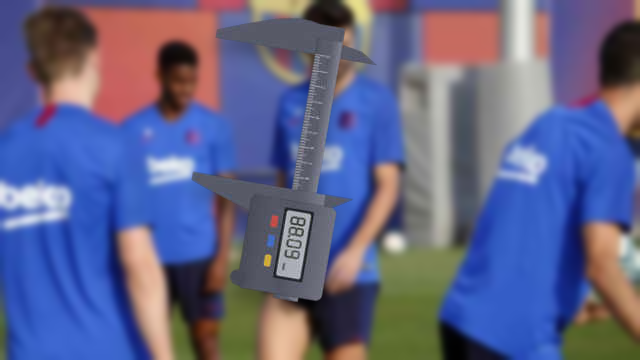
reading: 88.09mm
